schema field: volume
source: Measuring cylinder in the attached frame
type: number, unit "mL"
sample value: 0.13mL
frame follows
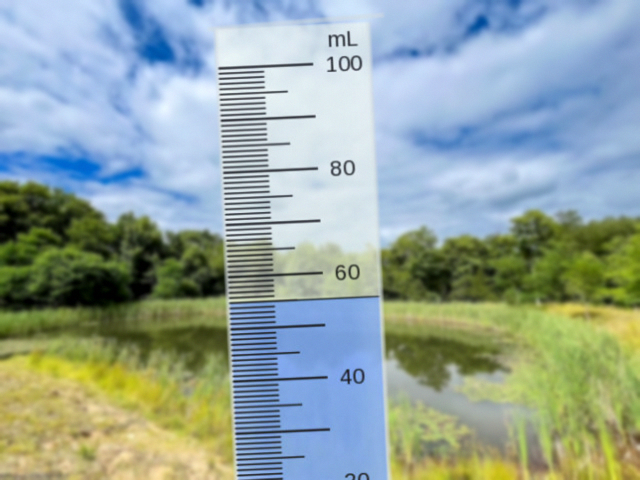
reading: 55mL
